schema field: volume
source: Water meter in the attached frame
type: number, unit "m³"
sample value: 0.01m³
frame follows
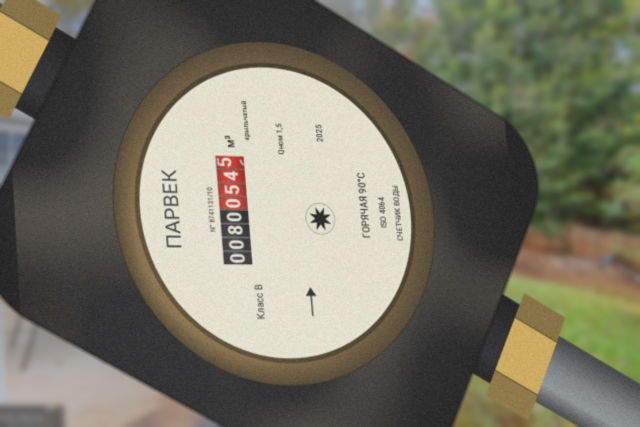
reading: 80.0545m³
